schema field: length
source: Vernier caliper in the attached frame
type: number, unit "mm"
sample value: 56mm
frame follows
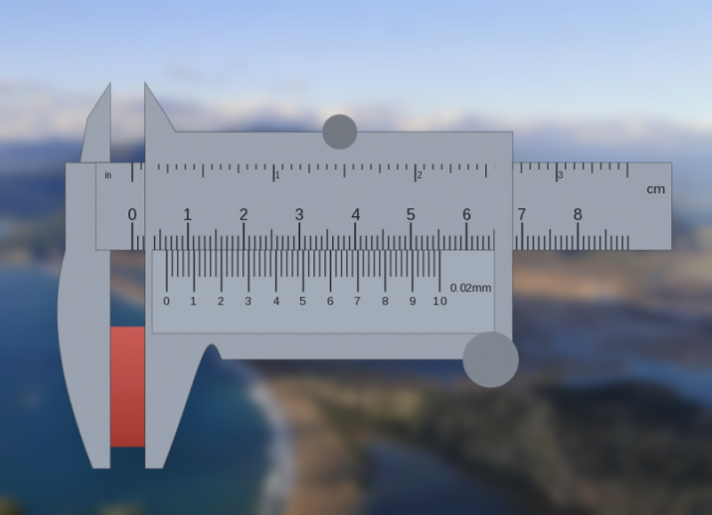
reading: 6.2mm
